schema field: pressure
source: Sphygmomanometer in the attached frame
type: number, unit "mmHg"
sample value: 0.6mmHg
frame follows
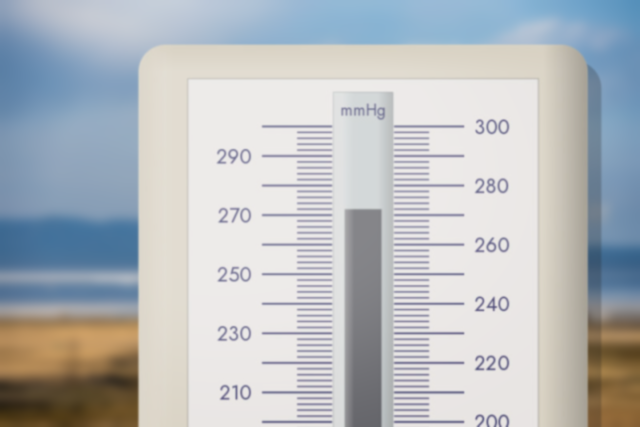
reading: 272mmHg
